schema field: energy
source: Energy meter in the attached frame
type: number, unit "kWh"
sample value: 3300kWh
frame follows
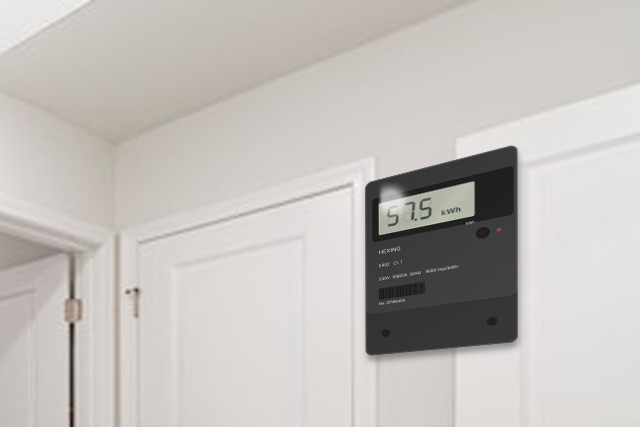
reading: 57.5kWh
